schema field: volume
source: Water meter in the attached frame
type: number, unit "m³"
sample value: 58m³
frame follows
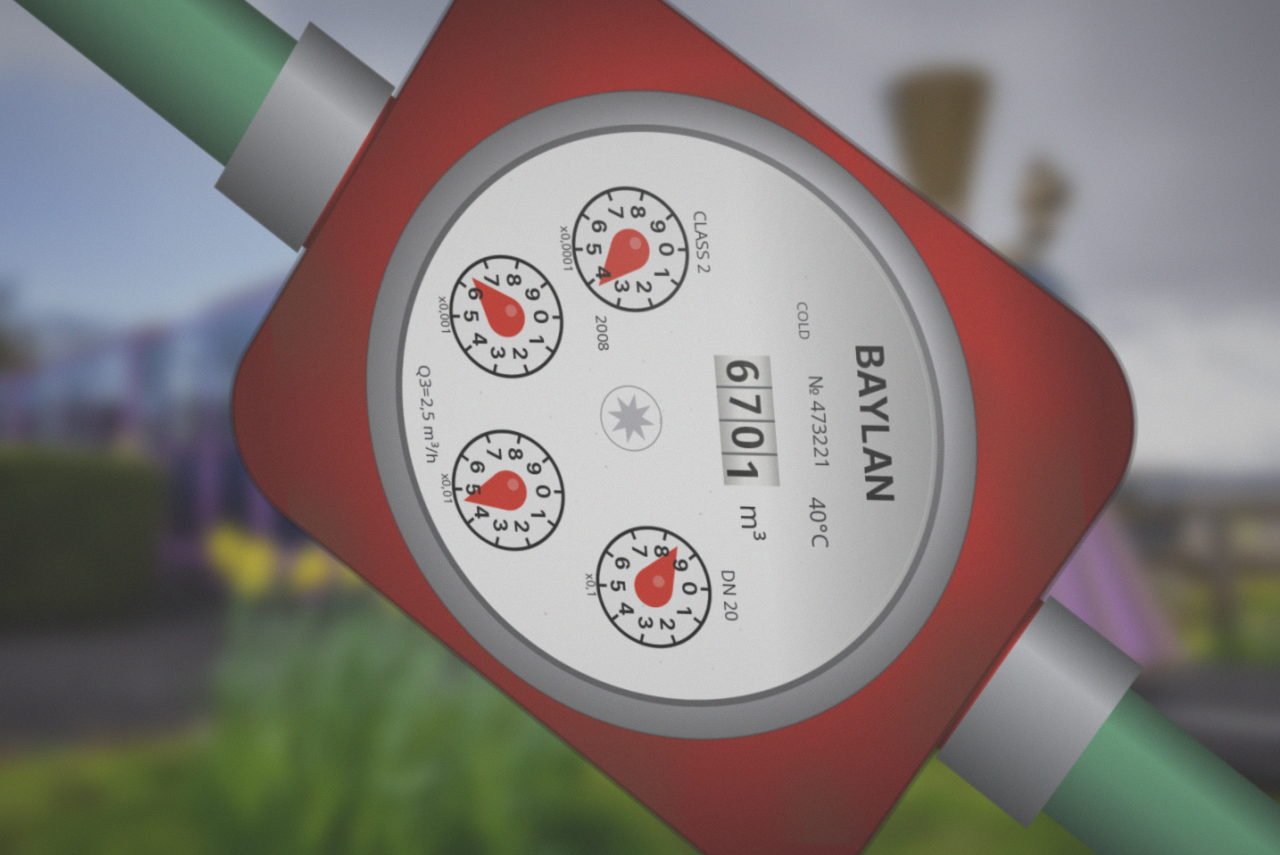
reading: 6700.8463m³
